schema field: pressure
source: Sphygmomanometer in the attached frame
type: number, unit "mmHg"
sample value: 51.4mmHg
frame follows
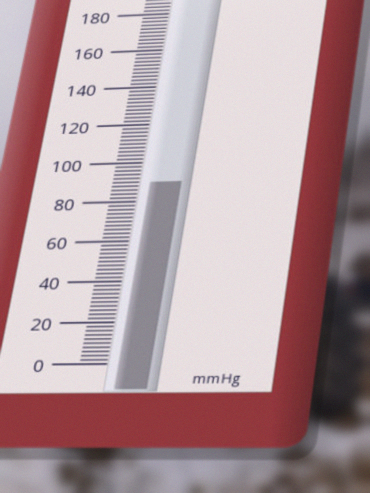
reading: 90mmHg
